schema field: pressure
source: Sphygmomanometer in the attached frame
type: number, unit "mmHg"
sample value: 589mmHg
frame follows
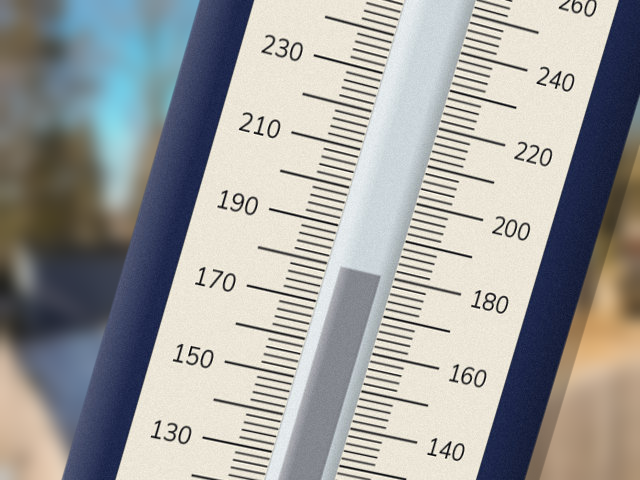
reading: 180mmHg
